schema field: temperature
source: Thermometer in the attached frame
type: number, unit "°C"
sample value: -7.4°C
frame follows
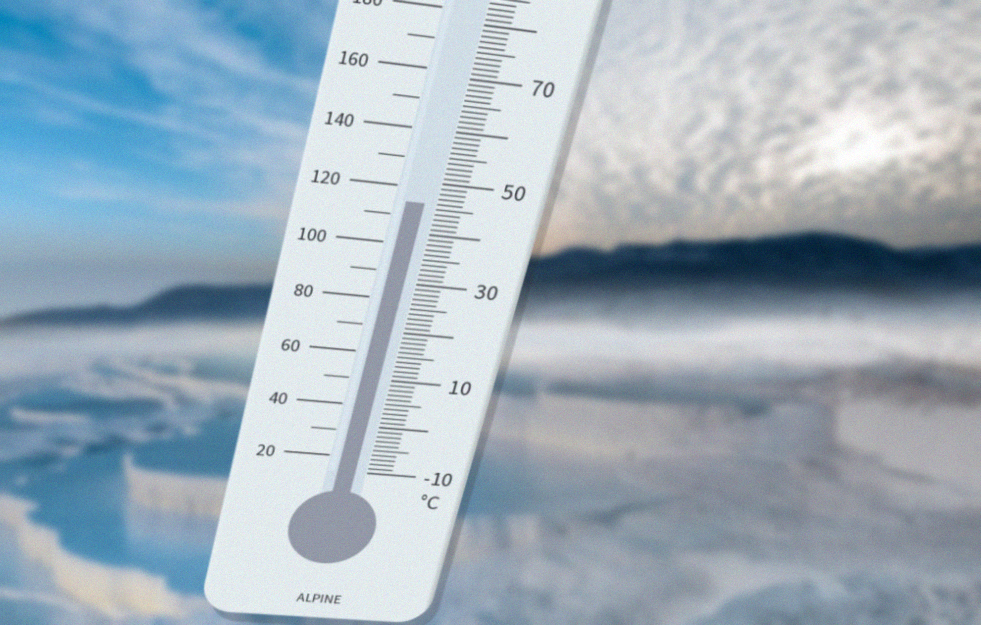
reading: 46°C
